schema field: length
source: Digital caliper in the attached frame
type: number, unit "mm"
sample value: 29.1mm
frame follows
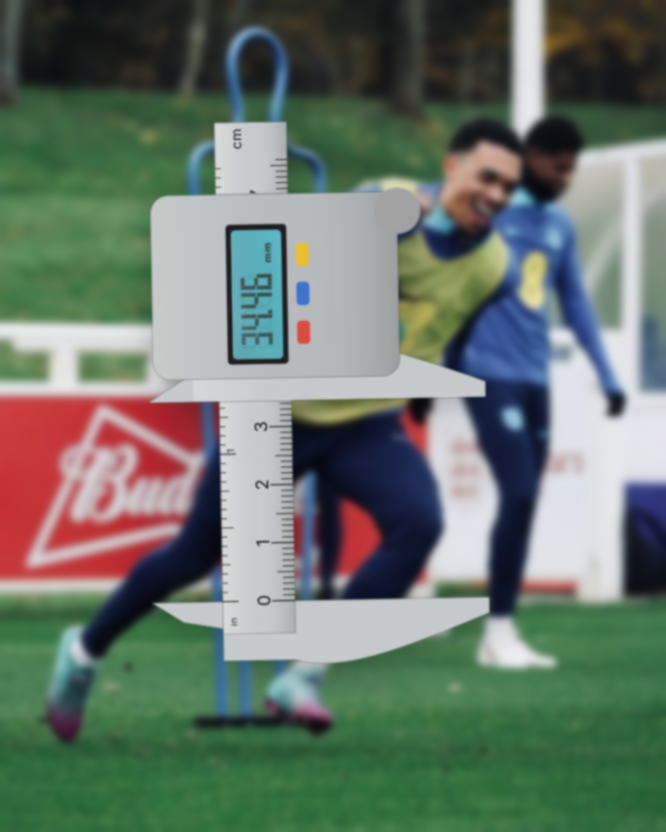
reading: 34.46mm
